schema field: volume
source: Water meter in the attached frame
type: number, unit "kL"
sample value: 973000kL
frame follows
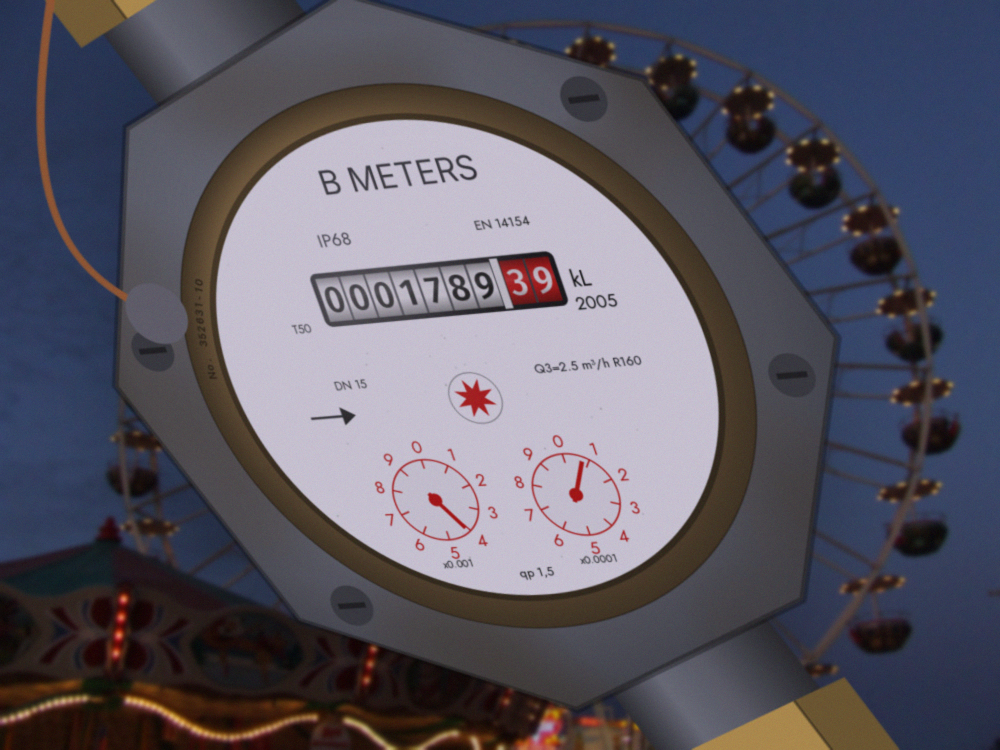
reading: 1789.3940kL
